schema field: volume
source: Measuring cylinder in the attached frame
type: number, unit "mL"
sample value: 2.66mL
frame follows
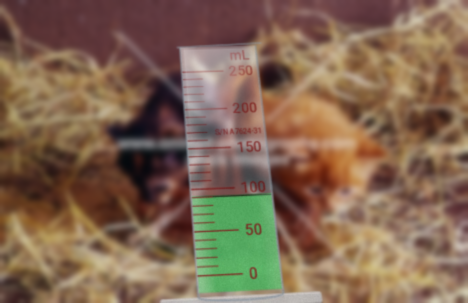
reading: 90mL
